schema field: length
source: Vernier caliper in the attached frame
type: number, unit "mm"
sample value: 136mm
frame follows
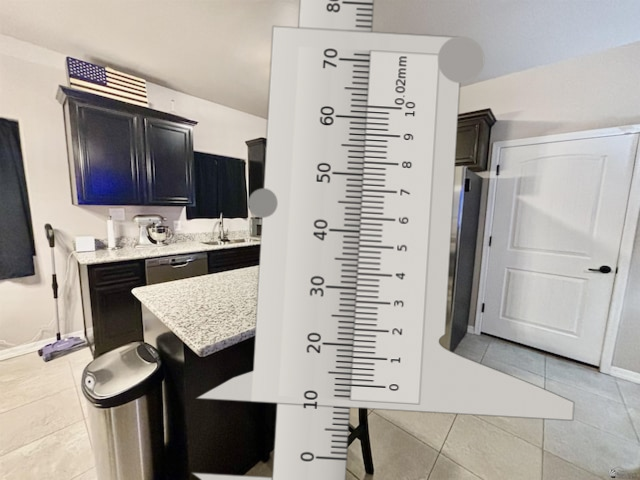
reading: 13.0mm
